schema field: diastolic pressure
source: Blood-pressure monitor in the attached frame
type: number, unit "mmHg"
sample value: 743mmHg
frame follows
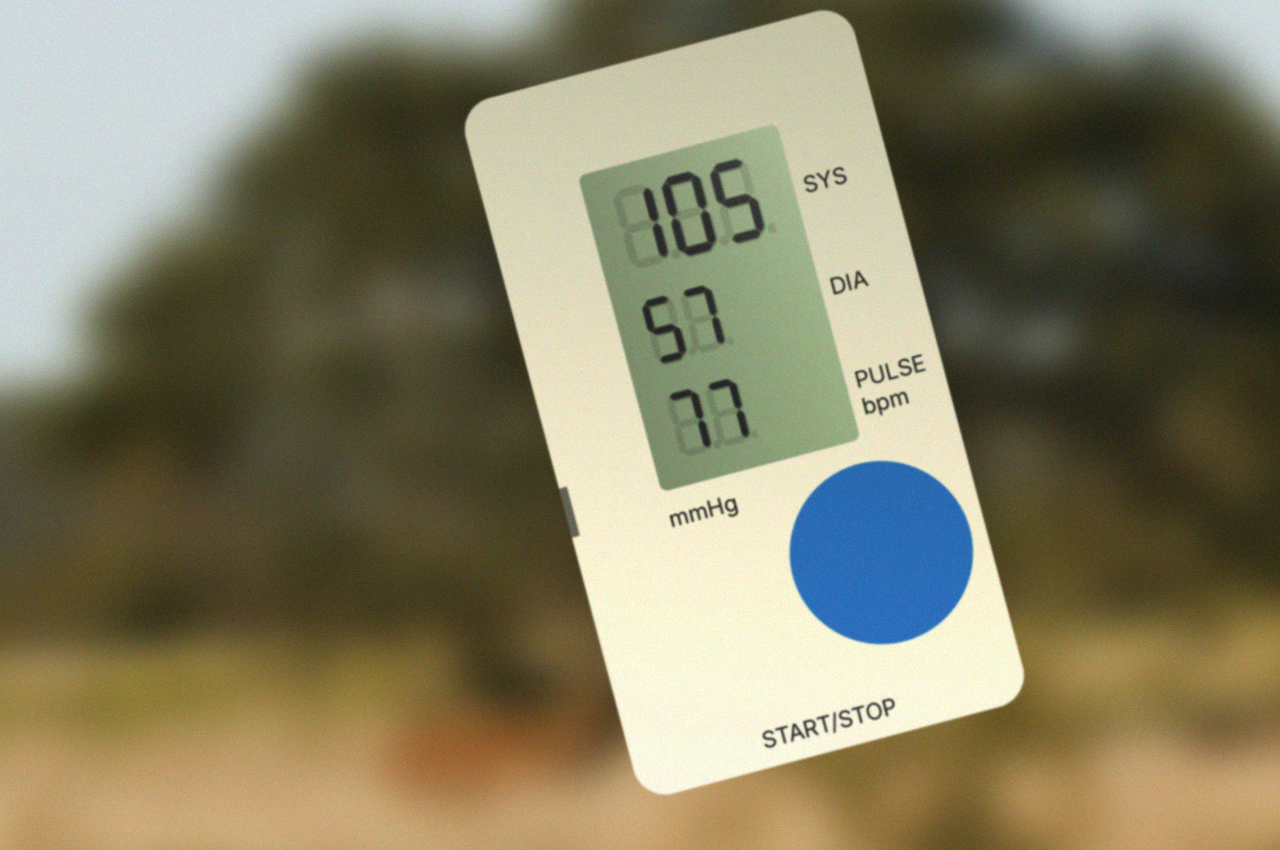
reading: 57mmHg
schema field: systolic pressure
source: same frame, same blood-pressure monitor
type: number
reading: 105mmHg
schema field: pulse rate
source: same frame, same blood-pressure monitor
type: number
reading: 77bpm
